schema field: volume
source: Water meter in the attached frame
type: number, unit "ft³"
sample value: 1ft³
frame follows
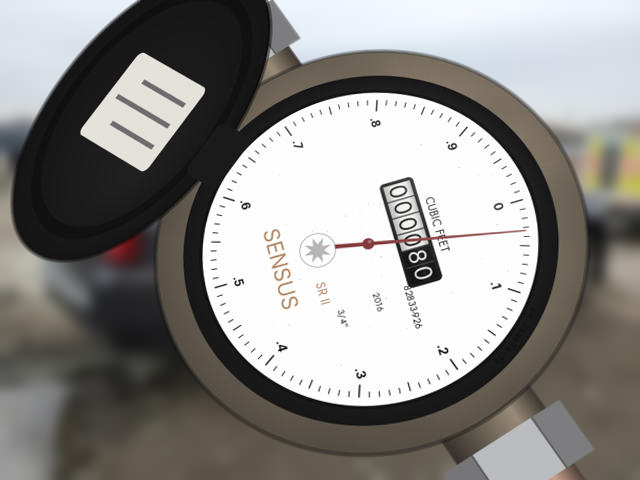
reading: 80.03ft³
